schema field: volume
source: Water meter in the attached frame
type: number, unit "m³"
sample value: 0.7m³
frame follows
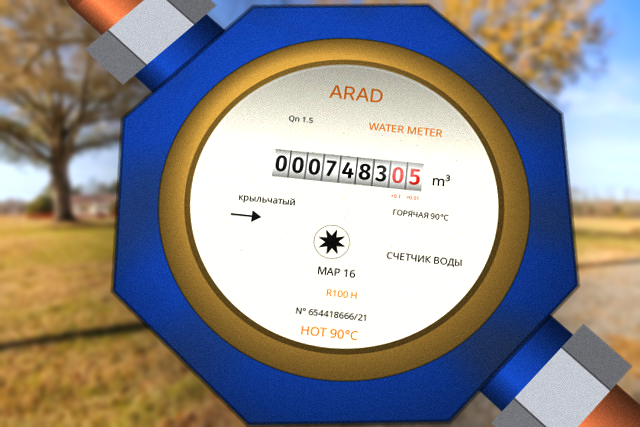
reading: 7483.05m³
